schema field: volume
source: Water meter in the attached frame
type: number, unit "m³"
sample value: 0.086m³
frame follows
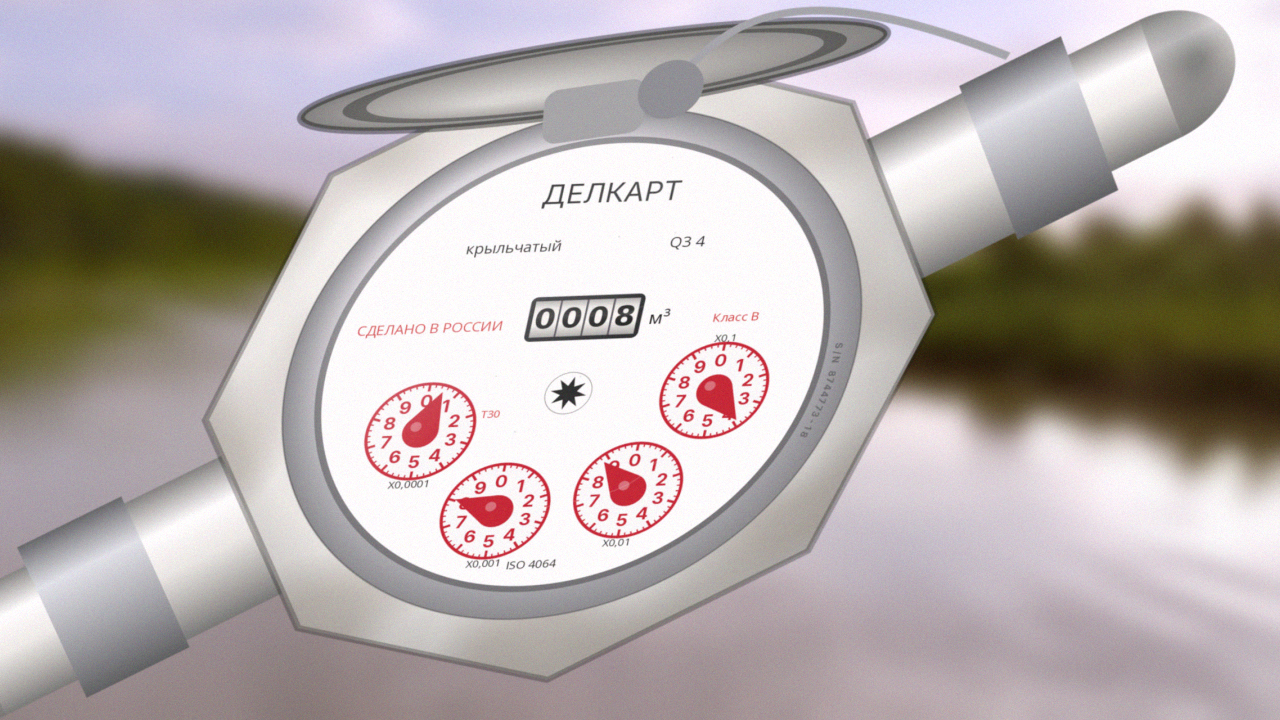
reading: 8.3880m³
